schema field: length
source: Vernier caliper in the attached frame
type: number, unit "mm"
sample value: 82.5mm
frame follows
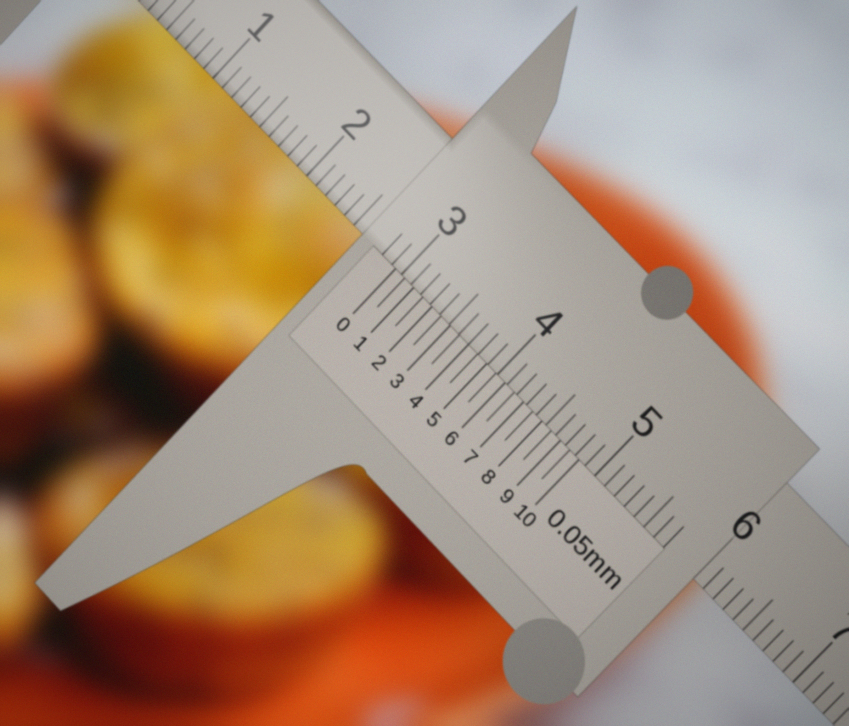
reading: 29.4mm
